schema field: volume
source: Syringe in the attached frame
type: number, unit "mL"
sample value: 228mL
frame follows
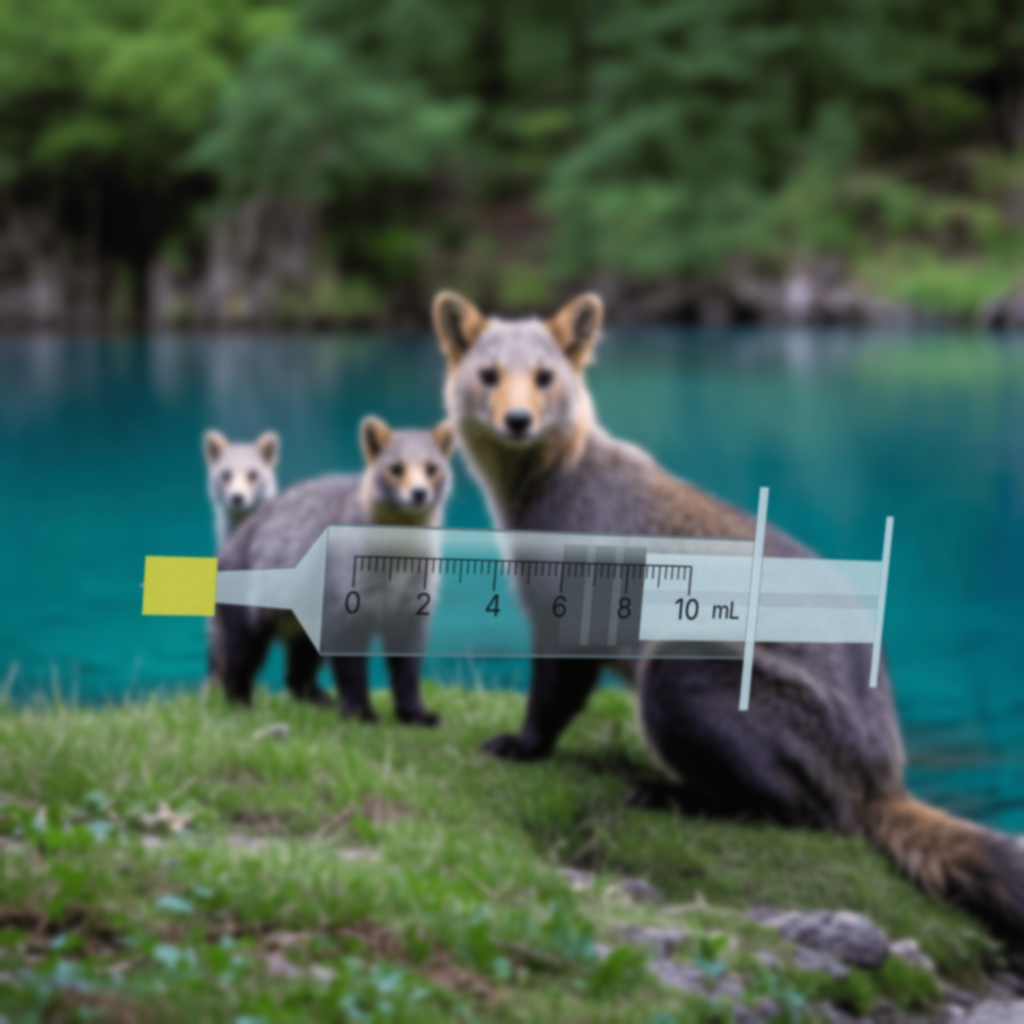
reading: 6mL
